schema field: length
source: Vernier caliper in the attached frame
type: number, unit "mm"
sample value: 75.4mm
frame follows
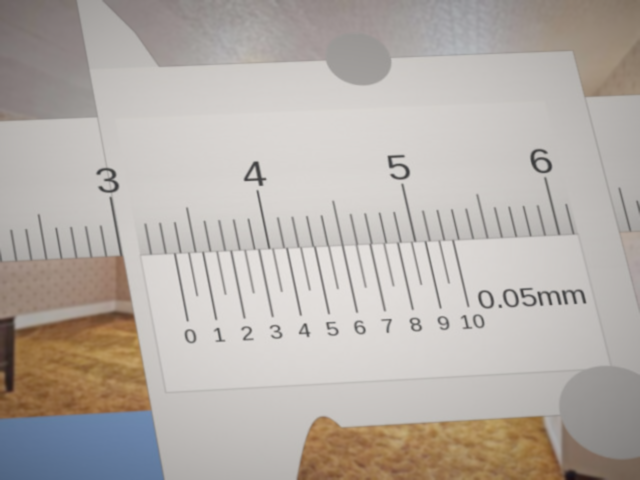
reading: 33.6mm
